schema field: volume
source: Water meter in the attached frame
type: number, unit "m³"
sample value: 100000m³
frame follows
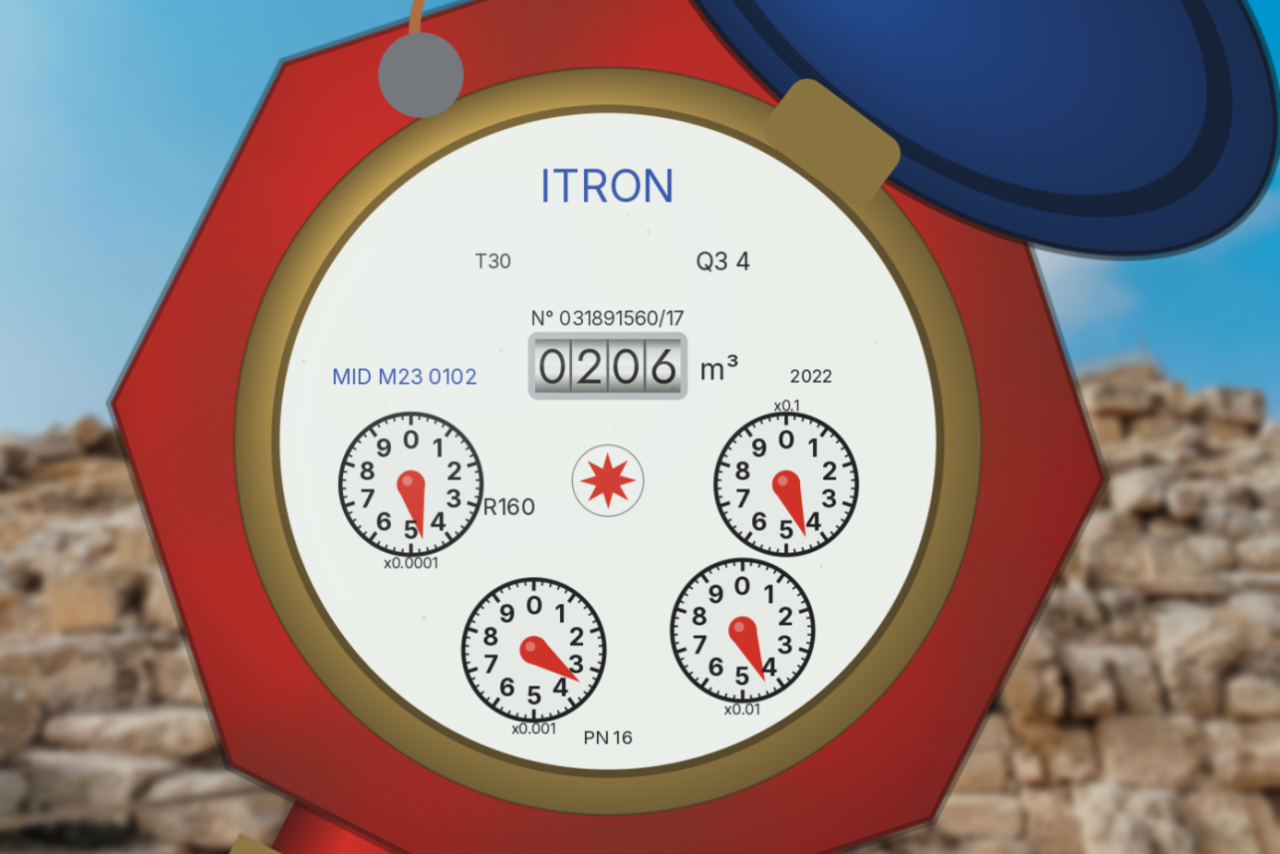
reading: 206.4434m³
